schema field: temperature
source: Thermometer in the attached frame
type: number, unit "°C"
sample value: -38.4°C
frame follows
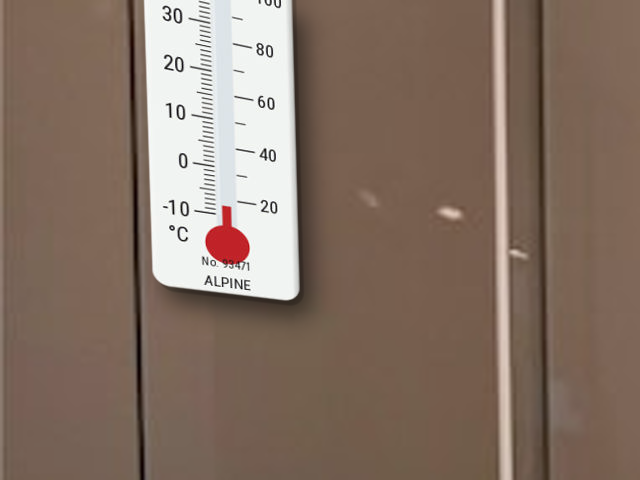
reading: -8°C
